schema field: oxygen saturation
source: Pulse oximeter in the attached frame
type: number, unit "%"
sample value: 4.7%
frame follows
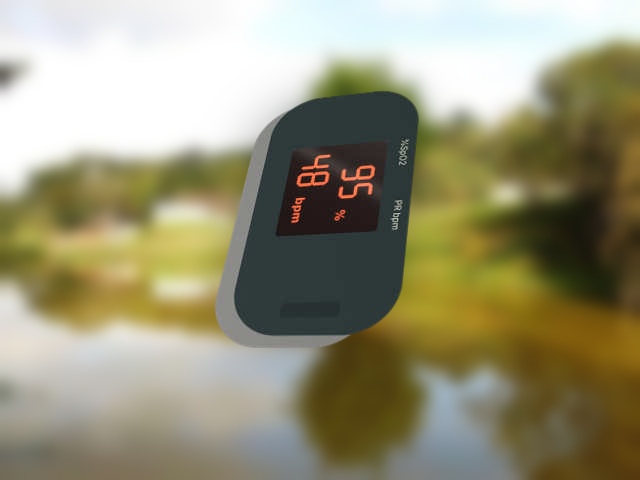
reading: 95%
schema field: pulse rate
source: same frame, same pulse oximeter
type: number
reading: 48bpm
